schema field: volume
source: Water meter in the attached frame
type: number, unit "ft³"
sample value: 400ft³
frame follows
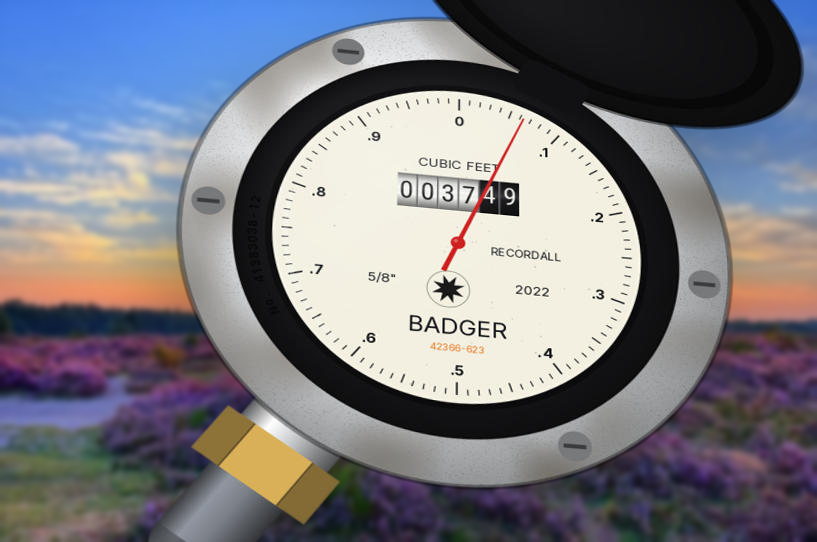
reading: 3749.06ft³
